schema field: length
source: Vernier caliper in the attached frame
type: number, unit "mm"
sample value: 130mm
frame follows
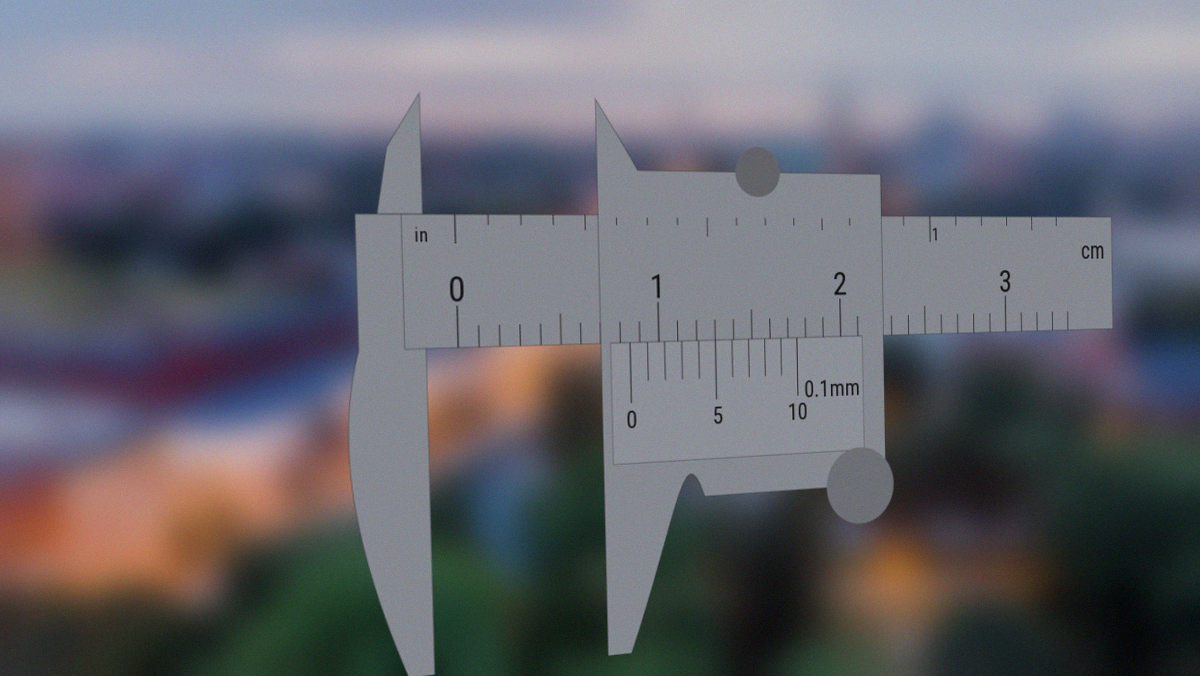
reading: 8.5mm
